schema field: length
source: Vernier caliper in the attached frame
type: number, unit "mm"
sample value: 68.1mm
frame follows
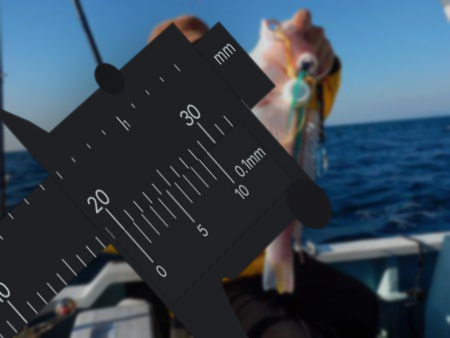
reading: 20.0mm
